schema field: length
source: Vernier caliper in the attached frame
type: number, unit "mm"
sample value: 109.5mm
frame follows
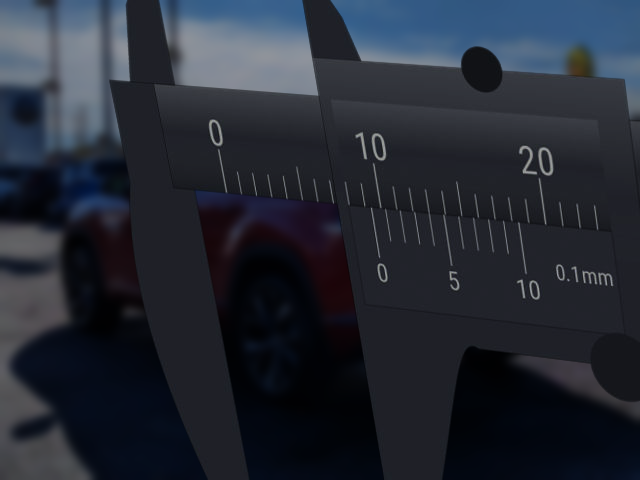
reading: 9.4mm
